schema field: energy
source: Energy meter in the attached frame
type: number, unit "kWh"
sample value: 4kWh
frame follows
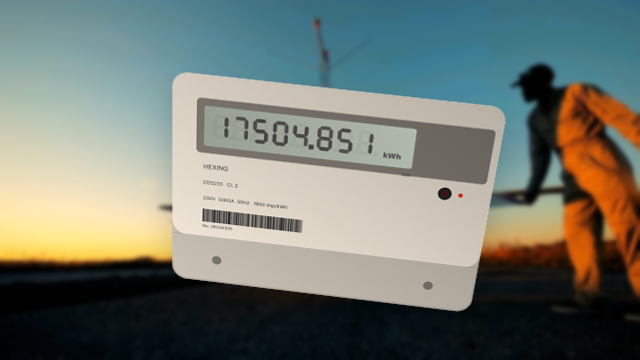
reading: 17504.851kWh
